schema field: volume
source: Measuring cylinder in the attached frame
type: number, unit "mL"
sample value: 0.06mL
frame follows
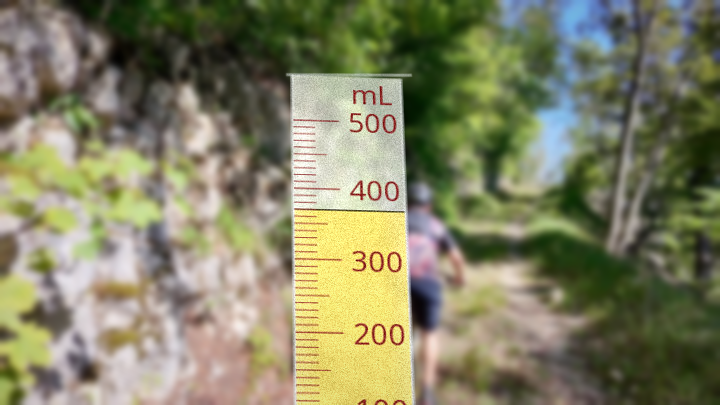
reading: 370mL
